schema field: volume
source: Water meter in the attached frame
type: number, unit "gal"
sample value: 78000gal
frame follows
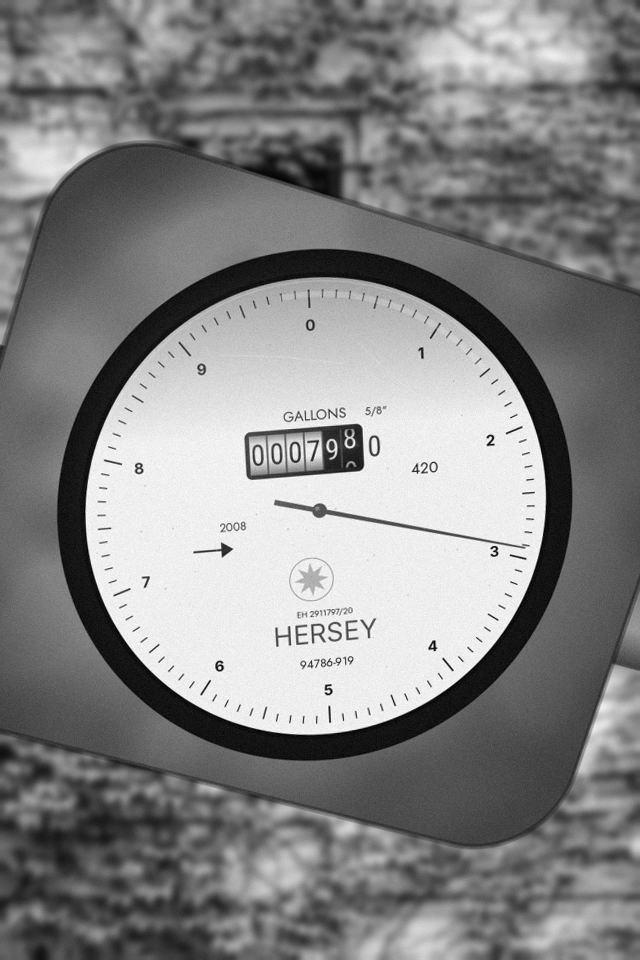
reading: 7982.9gal
